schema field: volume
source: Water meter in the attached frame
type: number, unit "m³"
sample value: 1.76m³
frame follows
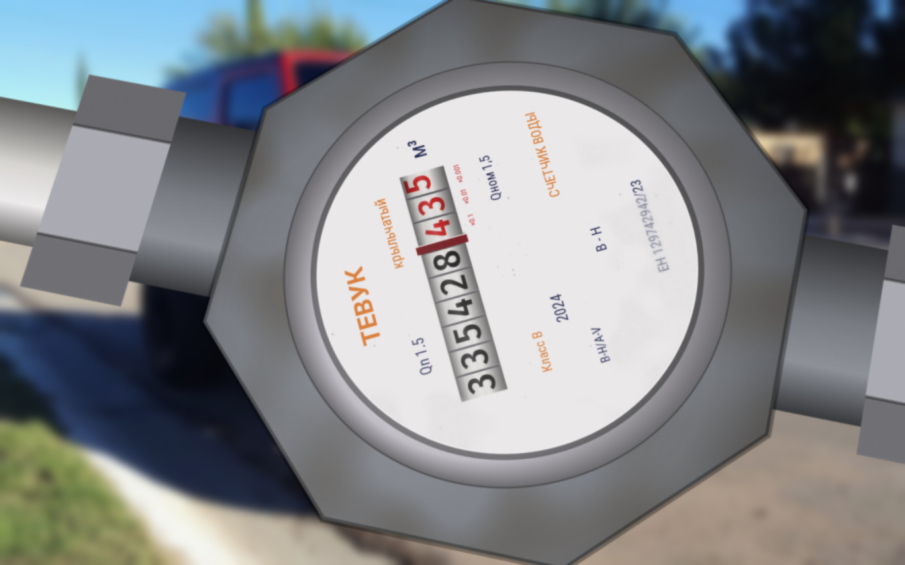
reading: 335428.435m³
